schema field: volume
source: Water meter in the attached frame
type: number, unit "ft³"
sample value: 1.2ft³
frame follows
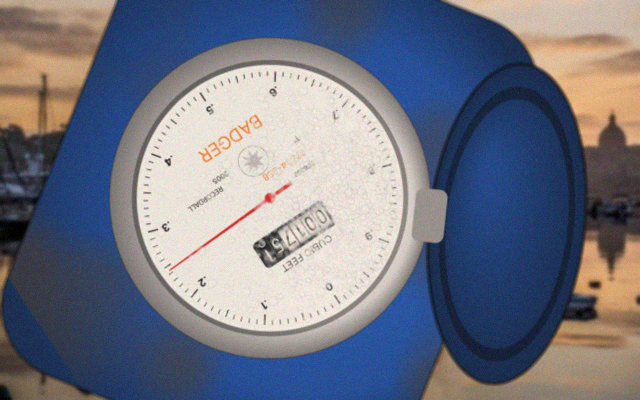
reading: 1751.24ft³
